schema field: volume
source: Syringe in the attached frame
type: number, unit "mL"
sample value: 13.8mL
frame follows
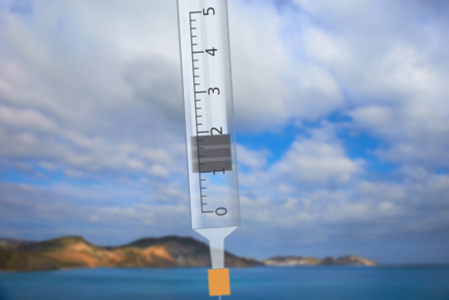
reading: 1mL
